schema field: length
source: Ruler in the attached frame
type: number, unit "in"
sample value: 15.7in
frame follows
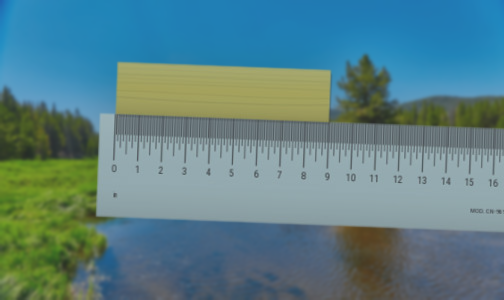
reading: 9in
